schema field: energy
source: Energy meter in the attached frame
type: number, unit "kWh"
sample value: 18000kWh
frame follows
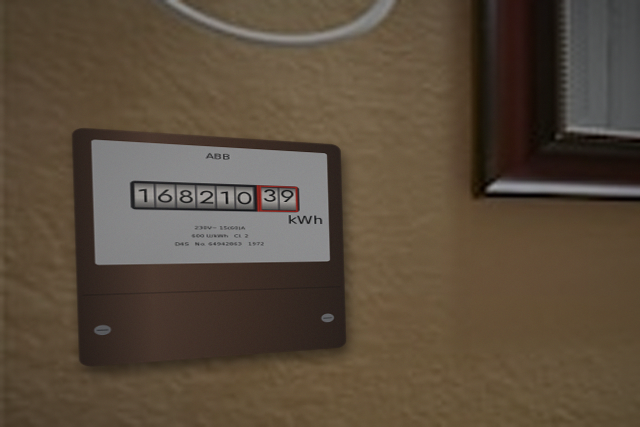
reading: 168210.39kWh
